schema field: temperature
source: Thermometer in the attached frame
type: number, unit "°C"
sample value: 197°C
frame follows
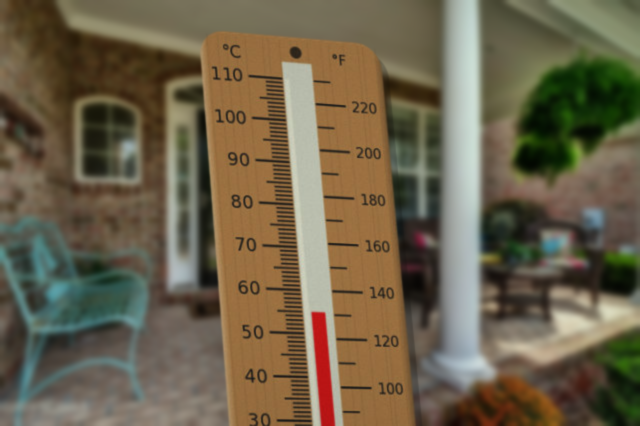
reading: 55°C
